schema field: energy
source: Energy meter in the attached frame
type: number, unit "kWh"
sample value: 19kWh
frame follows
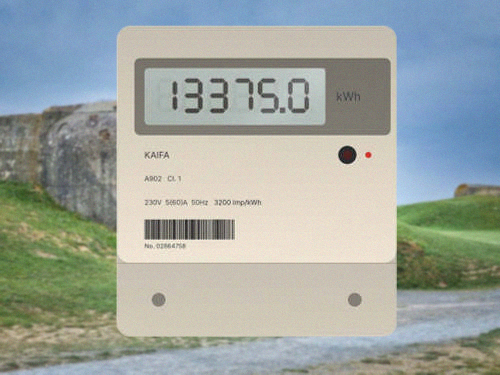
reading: 13375.0kWh
